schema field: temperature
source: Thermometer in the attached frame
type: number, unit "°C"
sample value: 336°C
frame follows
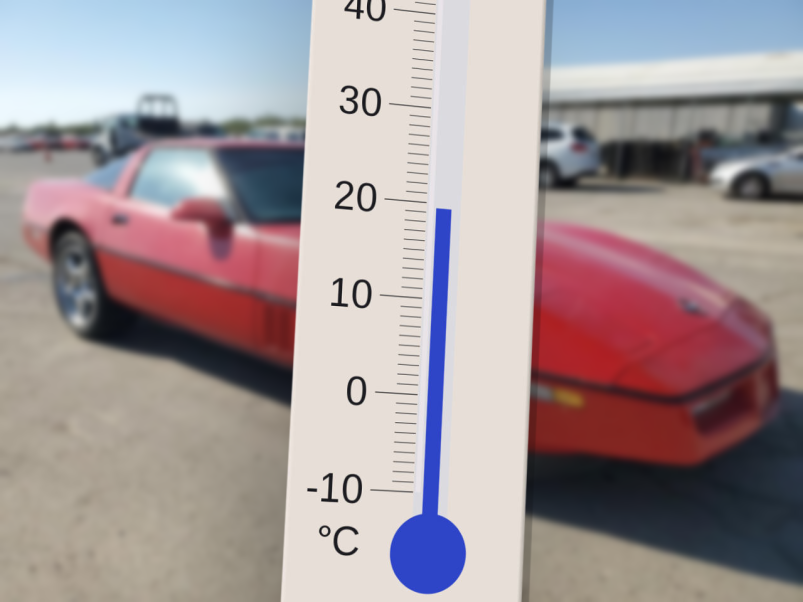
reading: 19.5°C
